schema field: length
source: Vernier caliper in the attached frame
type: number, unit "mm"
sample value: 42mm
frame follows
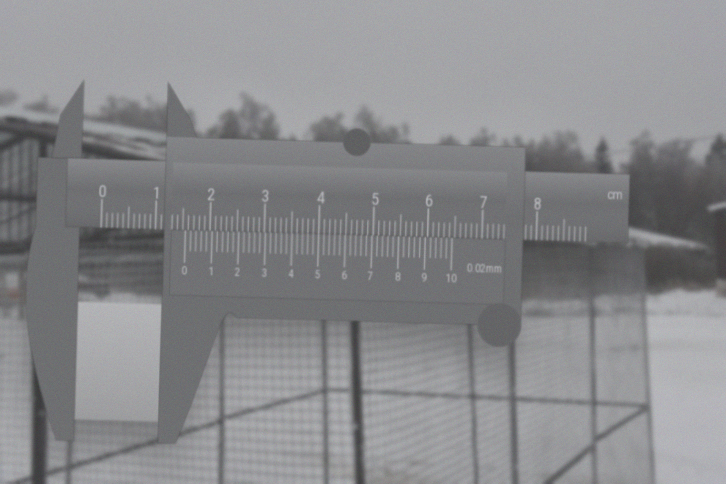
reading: 15.5mm
